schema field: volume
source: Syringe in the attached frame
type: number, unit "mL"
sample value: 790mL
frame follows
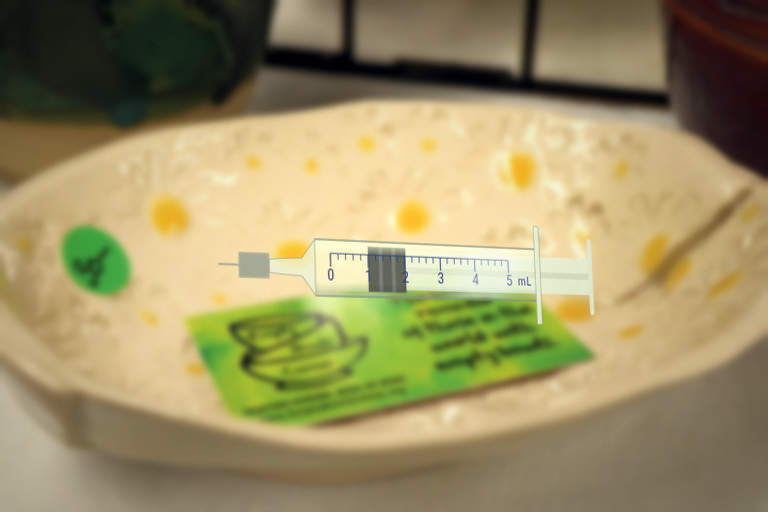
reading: 1mL
